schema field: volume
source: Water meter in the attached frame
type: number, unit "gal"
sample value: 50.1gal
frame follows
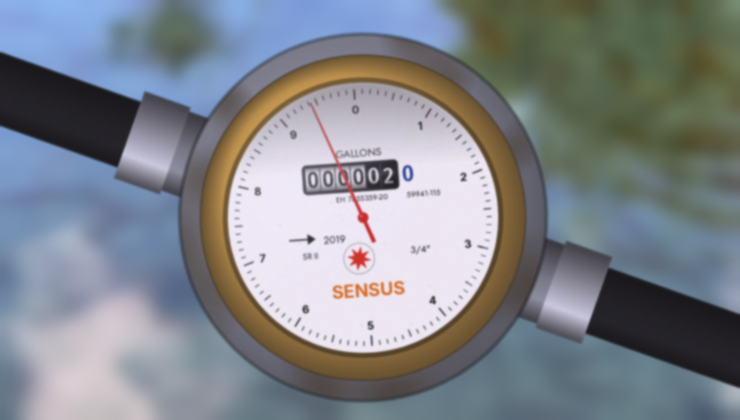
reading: 19.4gal
